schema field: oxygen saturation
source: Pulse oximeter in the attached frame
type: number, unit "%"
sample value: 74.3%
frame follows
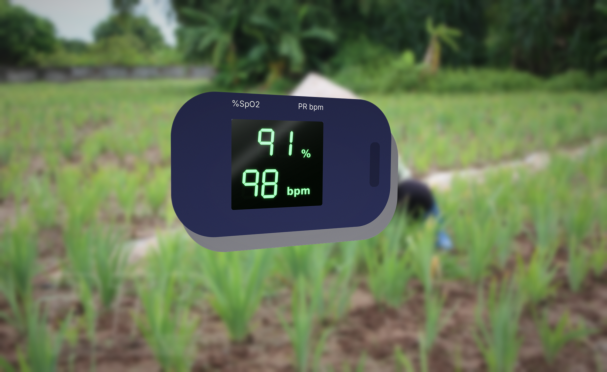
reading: 91%
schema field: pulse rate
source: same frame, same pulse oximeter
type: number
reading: 98bpm
